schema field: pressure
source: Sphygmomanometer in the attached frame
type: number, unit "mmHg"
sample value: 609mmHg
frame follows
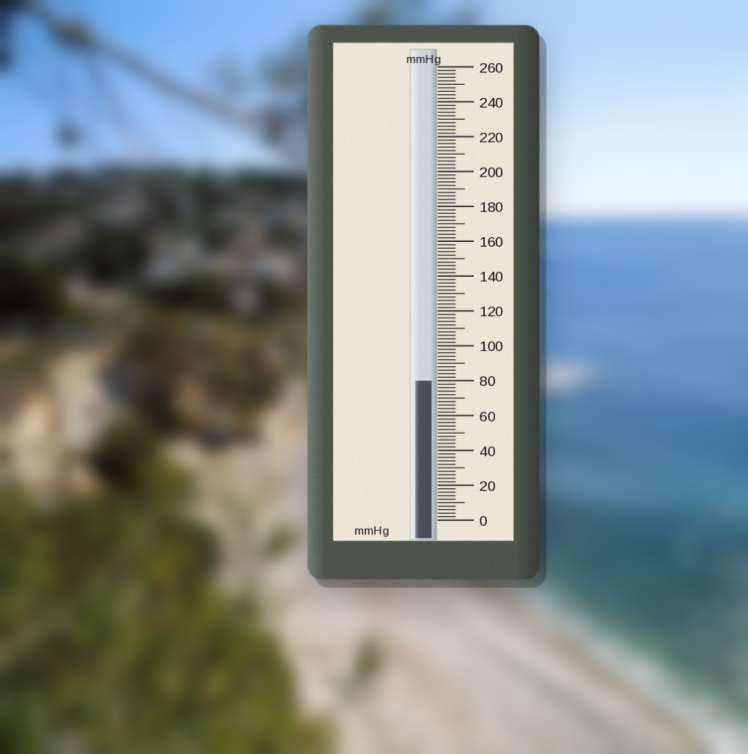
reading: 80mmHg
